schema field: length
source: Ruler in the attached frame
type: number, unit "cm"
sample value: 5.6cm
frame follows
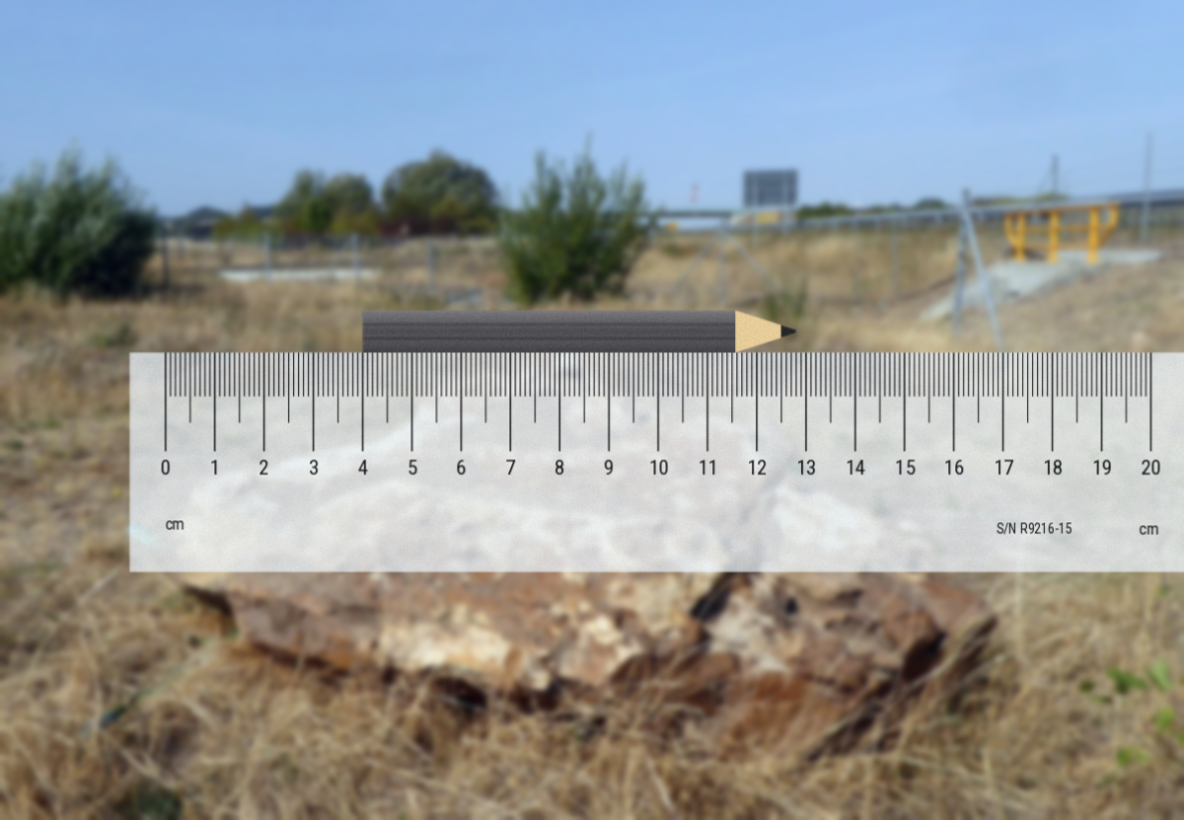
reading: 8.8cm
